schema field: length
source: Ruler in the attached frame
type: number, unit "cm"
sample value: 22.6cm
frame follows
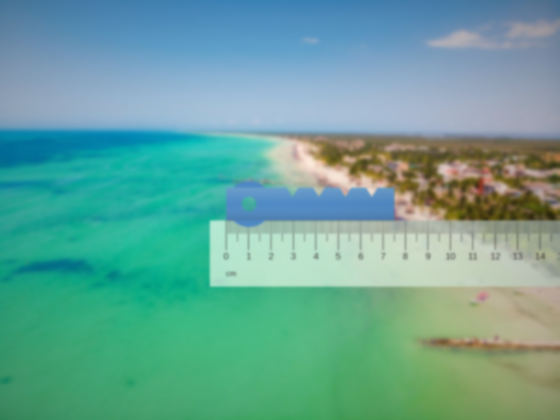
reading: 7.5cm
